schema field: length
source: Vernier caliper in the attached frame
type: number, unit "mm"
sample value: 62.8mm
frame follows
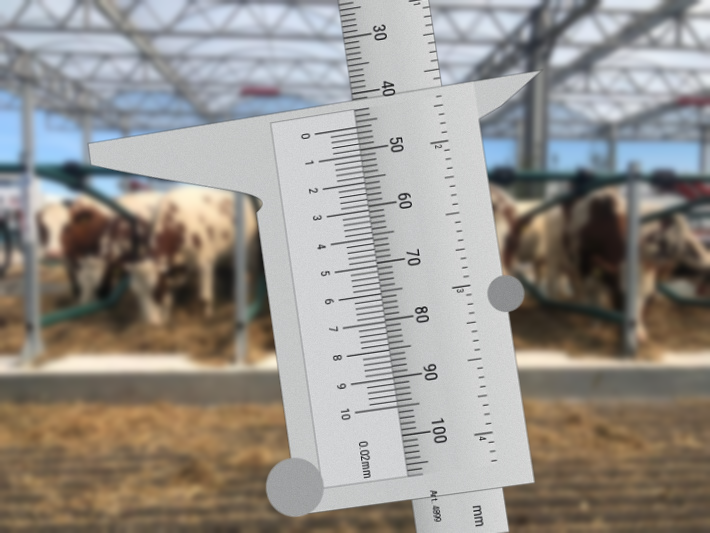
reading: 46.0mm
